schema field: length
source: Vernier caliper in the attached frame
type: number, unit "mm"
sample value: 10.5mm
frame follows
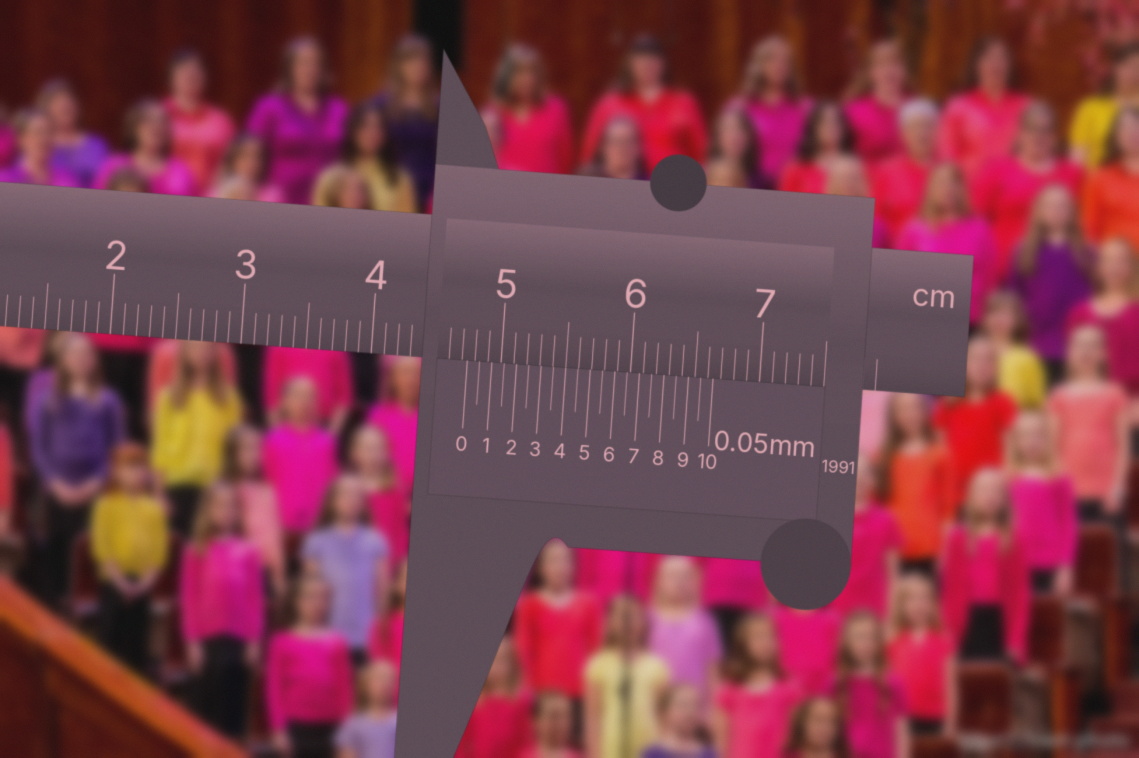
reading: 47.4mm
